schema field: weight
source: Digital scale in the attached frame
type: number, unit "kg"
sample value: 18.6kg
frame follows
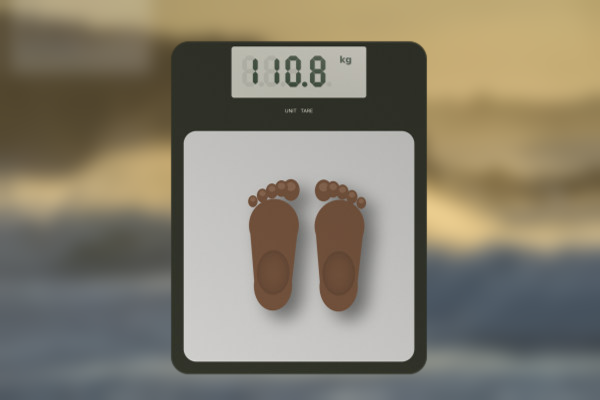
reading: 110.8kg
